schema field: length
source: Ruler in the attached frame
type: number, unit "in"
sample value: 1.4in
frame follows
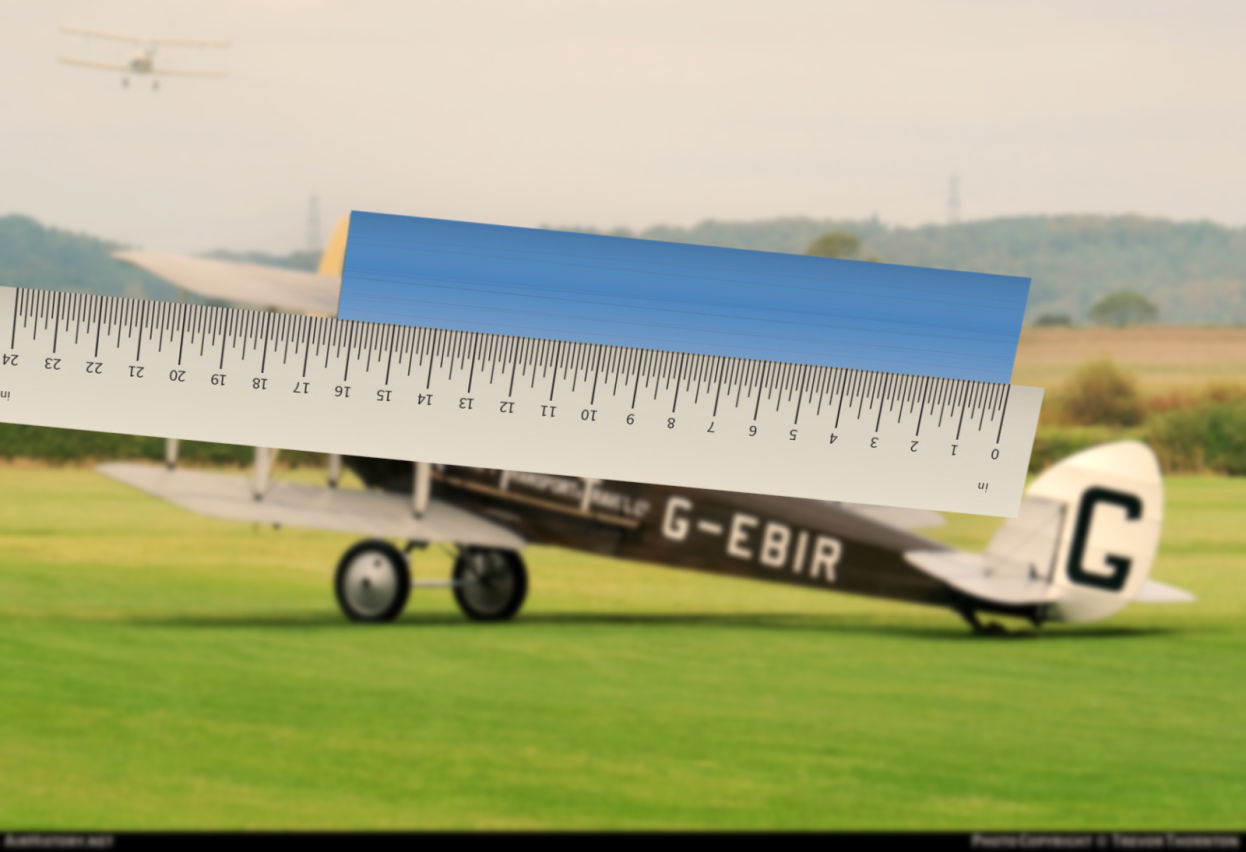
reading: 16.375in
